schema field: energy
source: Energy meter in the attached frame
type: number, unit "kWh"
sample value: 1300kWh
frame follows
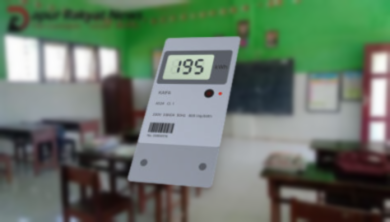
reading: 195kWh
